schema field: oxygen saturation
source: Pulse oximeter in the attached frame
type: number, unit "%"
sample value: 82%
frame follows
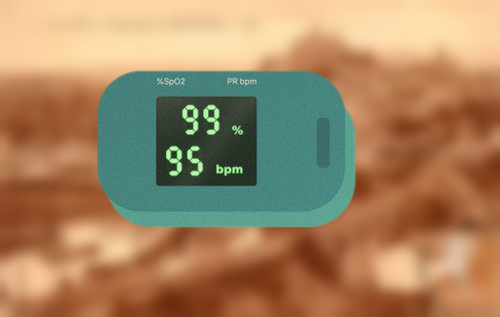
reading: 99%
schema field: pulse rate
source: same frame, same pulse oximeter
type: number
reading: 95bpm
